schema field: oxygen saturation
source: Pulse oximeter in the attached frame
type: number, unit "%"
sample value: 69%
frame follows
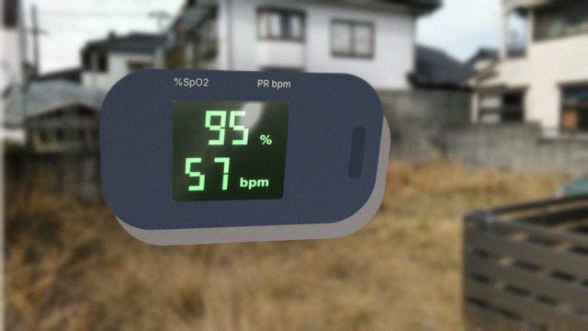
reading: 95%
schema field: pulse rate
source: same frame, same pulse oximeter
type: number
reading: 57bpm
